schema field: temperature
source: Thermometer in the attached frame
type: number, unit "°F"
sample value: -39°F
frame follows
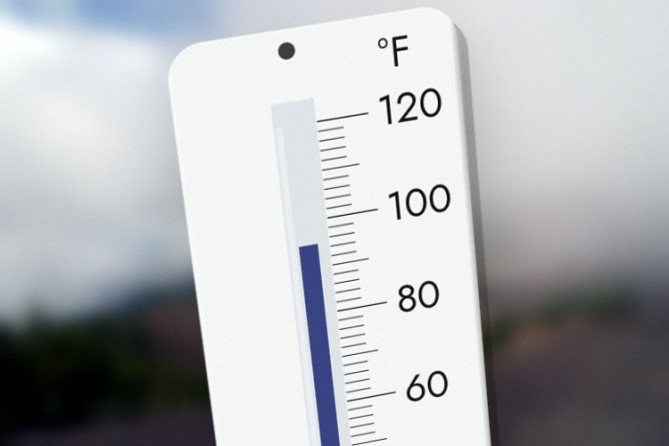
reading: 95°F
